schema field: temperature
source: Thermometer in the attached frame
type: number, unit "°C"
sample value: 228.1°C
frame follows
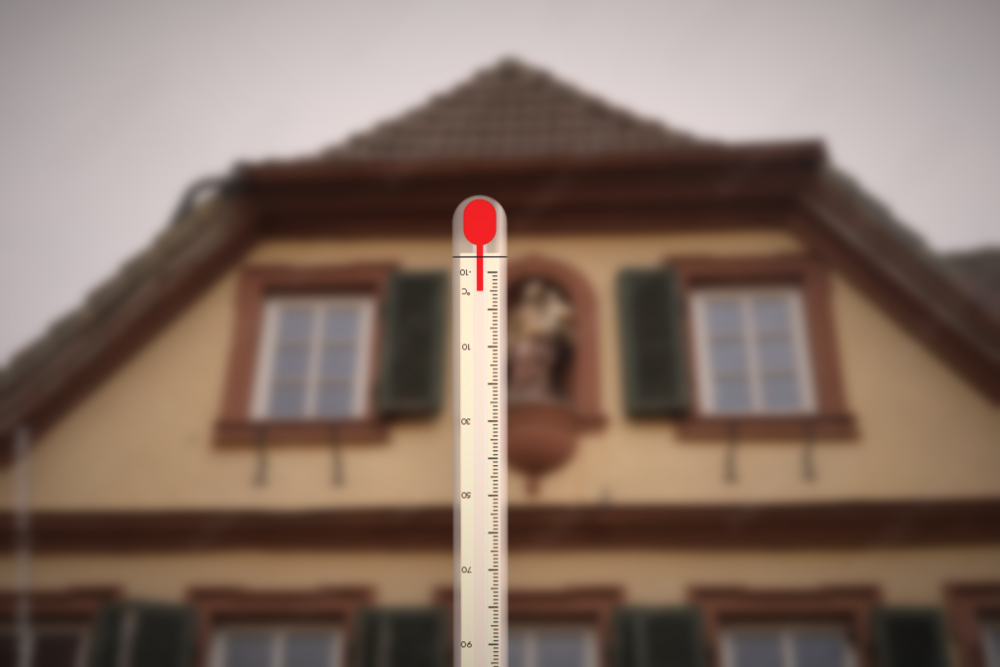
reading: -5°C
